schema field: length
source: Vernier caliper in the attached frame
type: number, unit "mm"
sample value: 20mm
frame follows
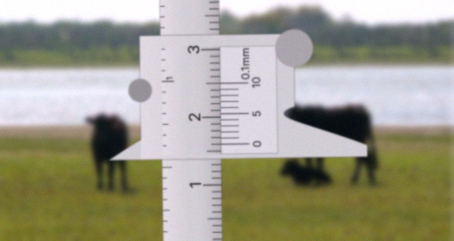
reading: 16.0mm
